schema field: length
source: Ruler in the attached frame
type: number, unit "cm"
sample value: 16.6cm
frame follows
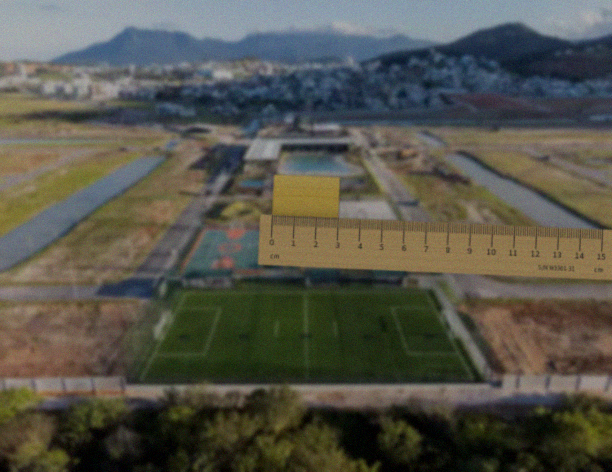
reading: 3cm
